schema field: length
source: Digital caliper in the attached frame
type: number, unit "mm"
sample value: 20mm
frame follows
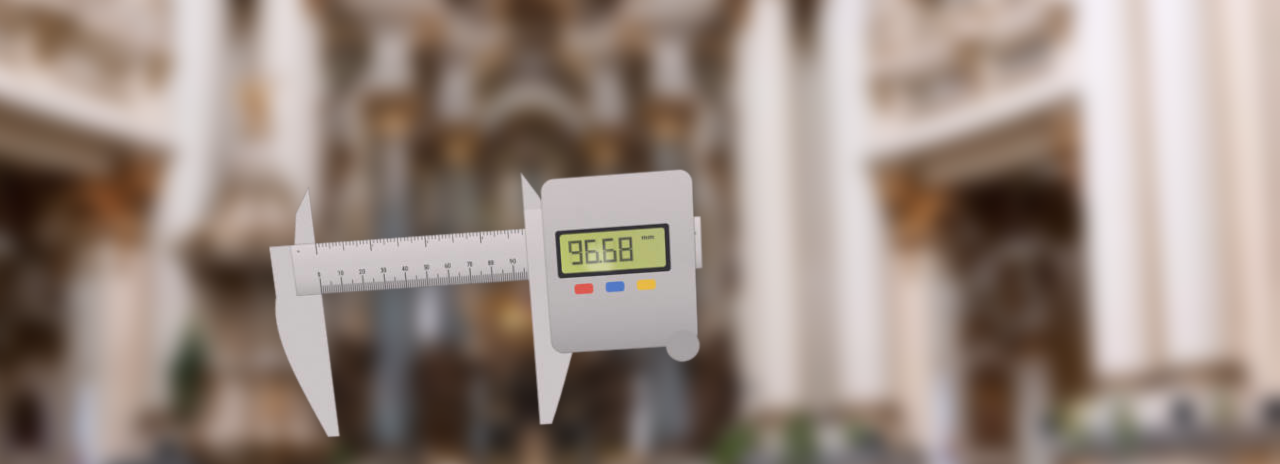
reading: 96.68mm
